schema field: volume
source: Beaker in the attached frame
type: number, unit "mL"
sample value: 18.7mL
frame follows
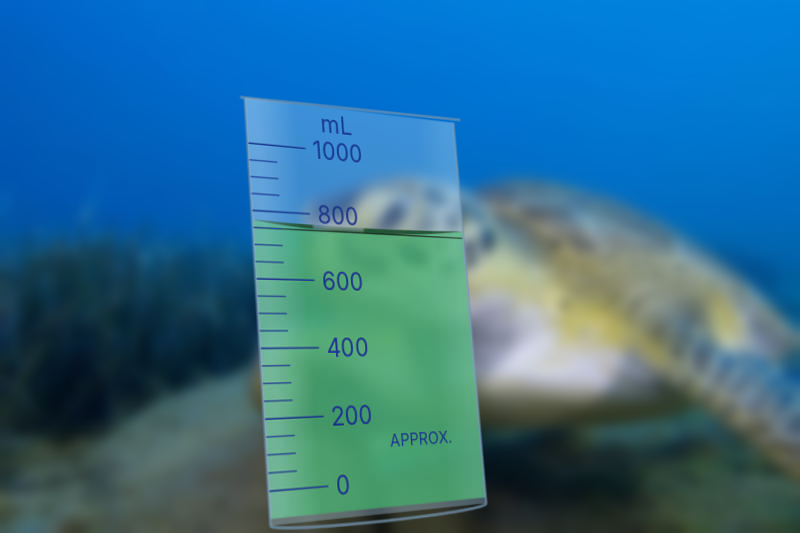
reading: 750mL
